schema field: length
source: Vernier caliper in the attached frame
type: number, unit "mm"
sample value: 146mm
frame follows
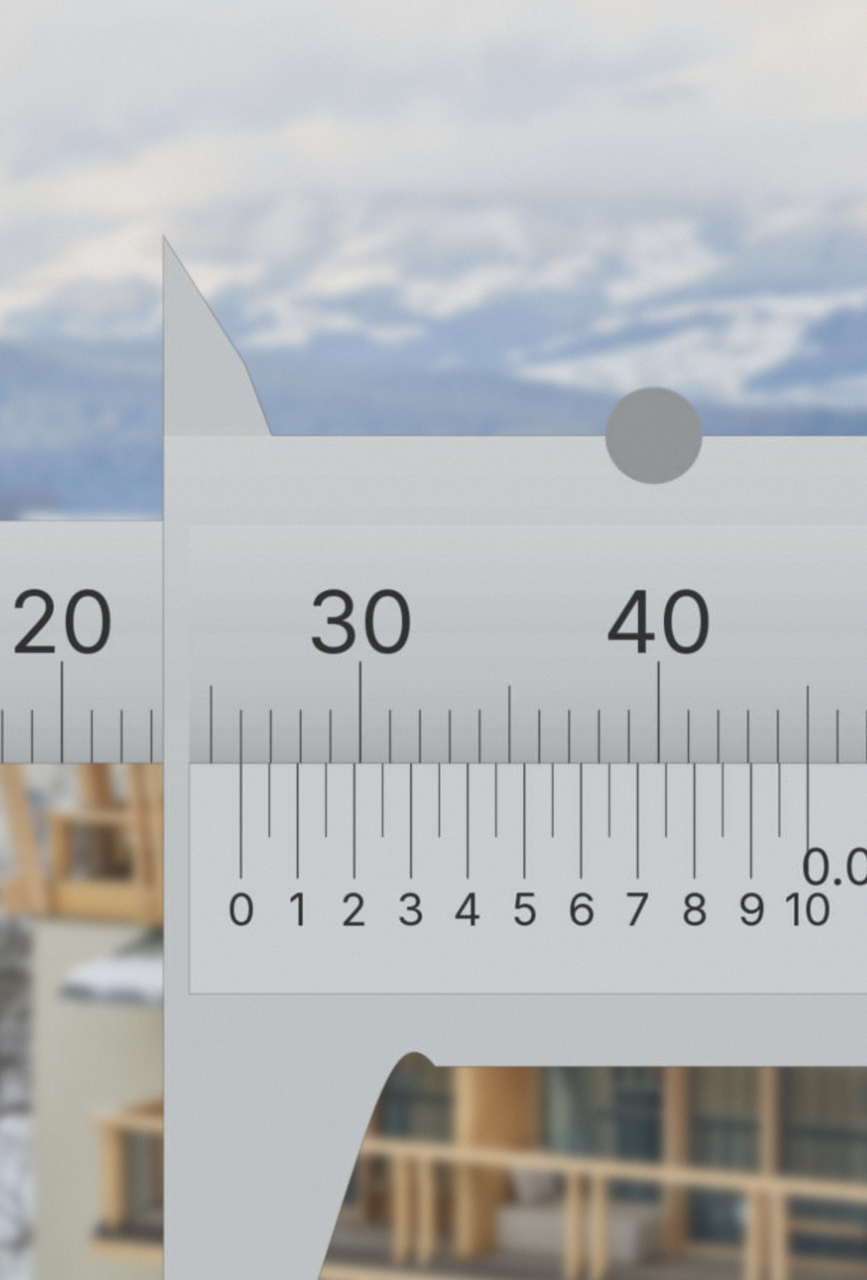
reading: 26.00mm
